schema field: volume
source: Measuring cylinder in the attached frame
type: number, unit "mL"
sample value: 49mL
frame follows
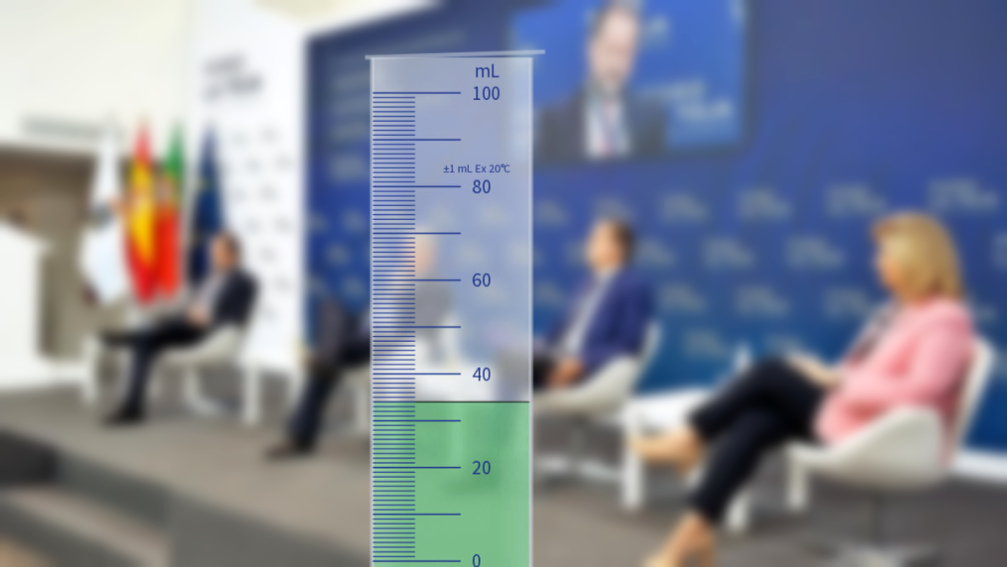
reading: 34mL
